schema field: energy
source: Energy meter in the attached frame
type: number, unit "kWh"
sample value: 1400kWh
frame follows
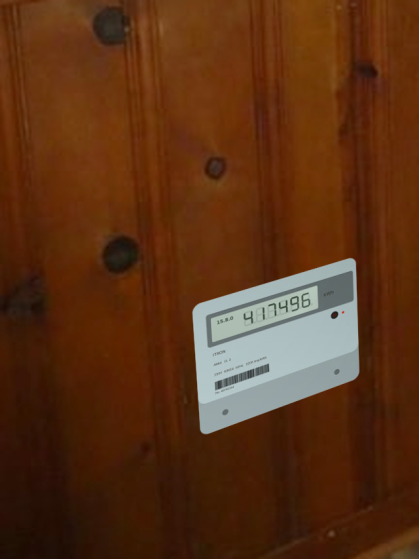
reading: 417496kWh
